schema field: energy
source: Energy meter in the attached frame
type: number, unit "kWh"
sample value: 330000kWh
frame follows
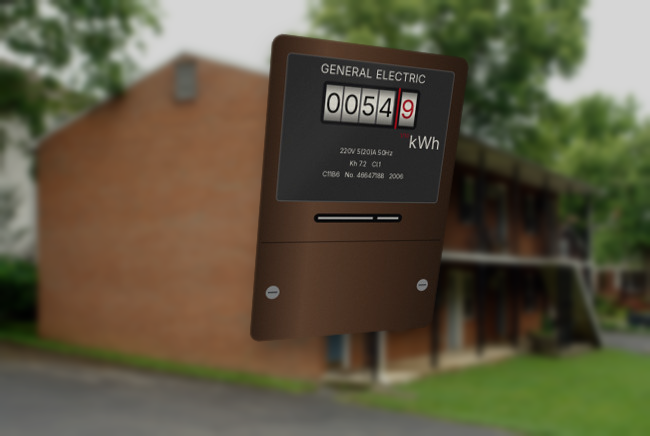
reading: 54.9kWh
